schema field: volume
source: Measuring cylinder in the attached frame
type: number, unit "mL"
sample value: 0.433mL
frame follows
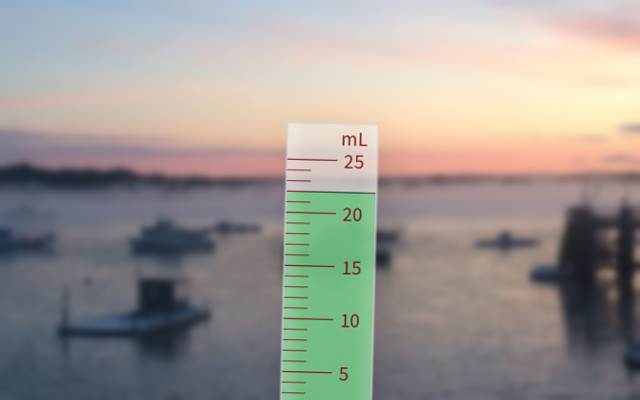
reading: 22mL
